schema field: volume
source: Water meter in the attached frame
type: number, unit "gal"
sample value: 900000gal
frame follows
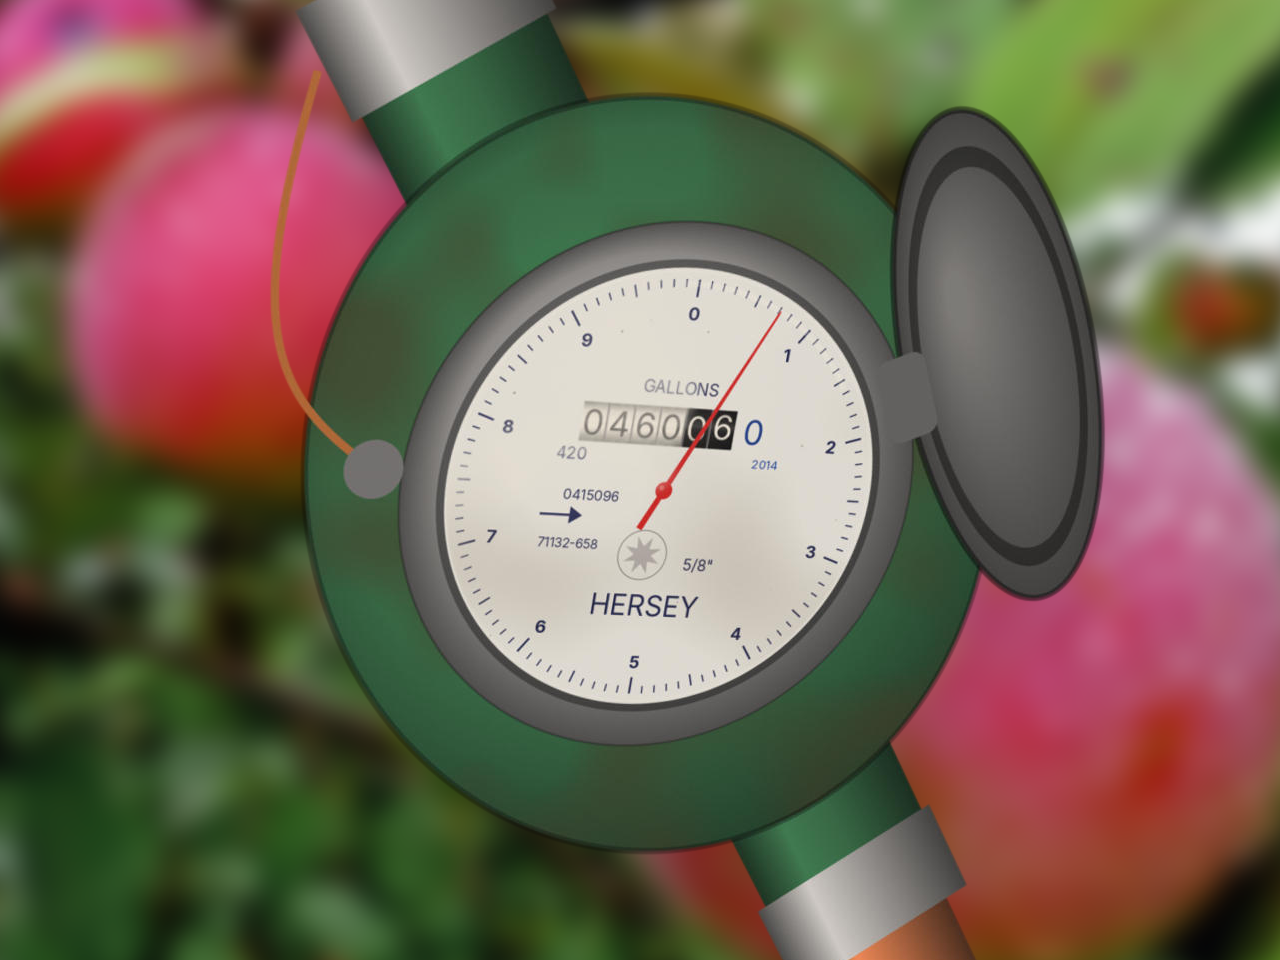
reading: 460060.7gal
